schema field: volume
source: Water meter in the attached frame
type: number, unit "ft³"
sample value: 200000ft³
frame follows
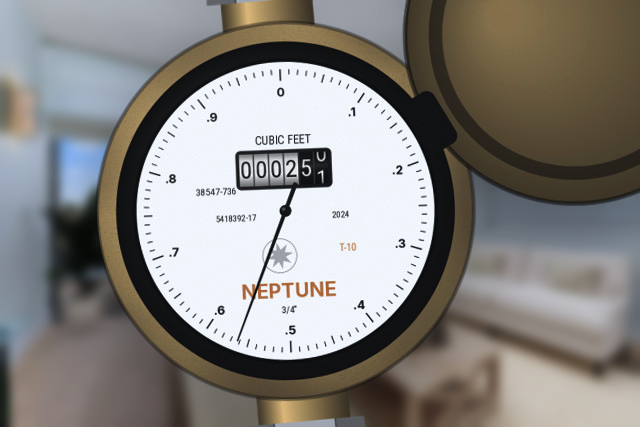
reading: 250.56ft³
